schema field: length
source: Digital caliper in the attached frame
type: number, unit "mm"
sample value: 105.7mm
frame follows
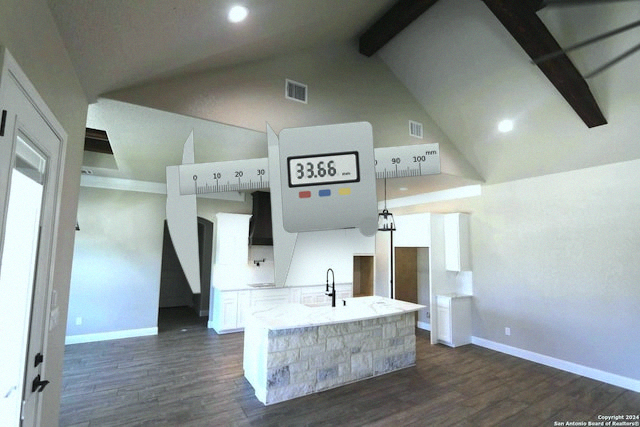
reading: 33.66mm
